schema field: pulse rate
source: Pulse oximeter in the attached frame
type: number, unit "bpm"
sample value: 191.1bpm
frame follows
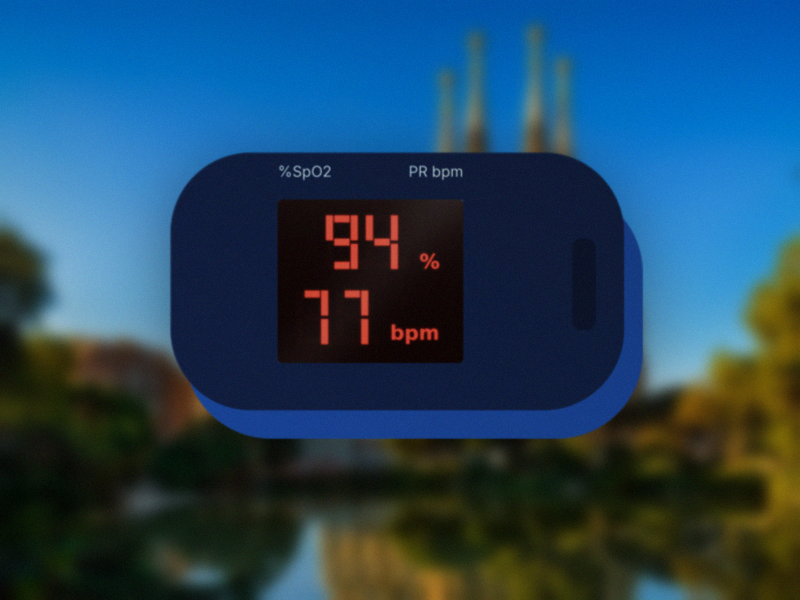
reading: 77bpm
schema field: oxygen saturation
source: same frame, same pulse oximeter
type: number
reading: 94%
